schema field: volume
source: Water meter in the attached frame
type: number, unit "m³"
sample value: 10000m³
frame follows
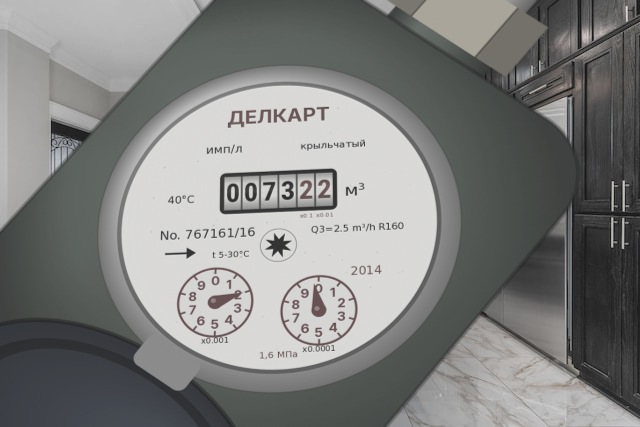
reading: 73.2219m³
